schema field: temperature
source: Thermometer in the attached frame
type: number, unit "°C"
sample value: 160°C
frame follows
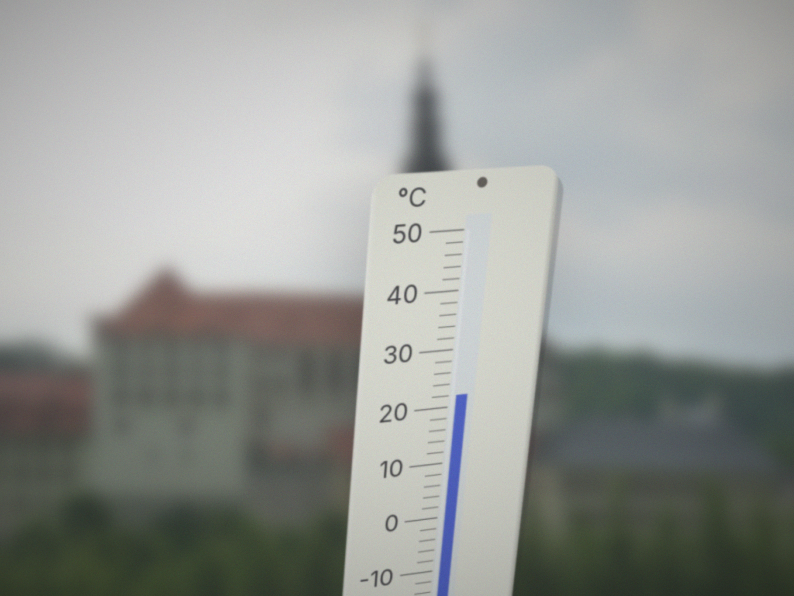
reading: 22°C
